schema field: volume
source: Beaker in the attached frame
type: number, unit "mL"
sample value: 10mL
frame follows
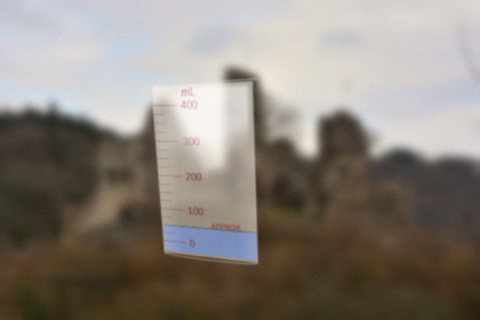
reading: 50mL
